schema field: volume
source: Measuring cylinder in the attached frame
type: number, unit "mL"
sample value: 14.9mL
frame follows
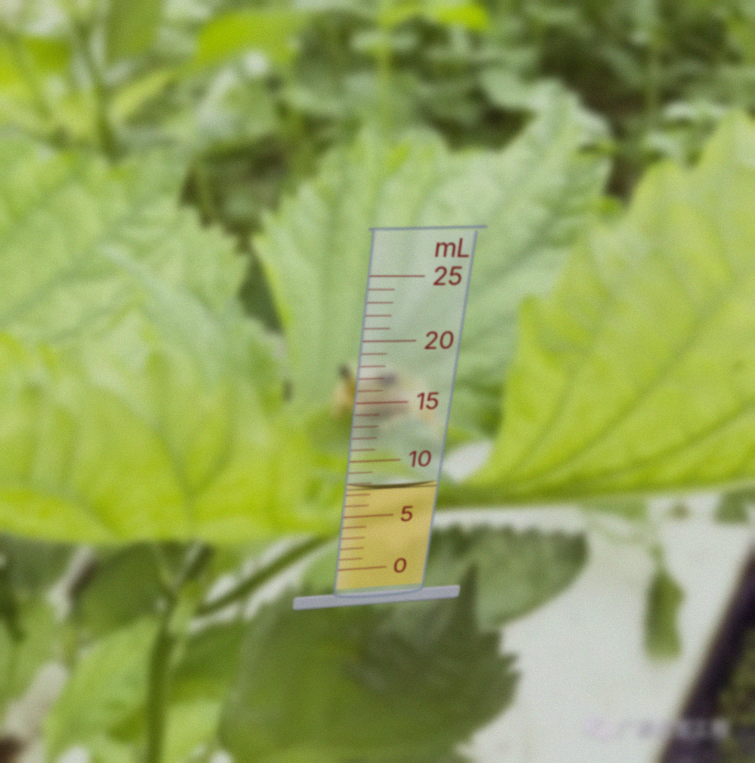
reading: 7.5mL
